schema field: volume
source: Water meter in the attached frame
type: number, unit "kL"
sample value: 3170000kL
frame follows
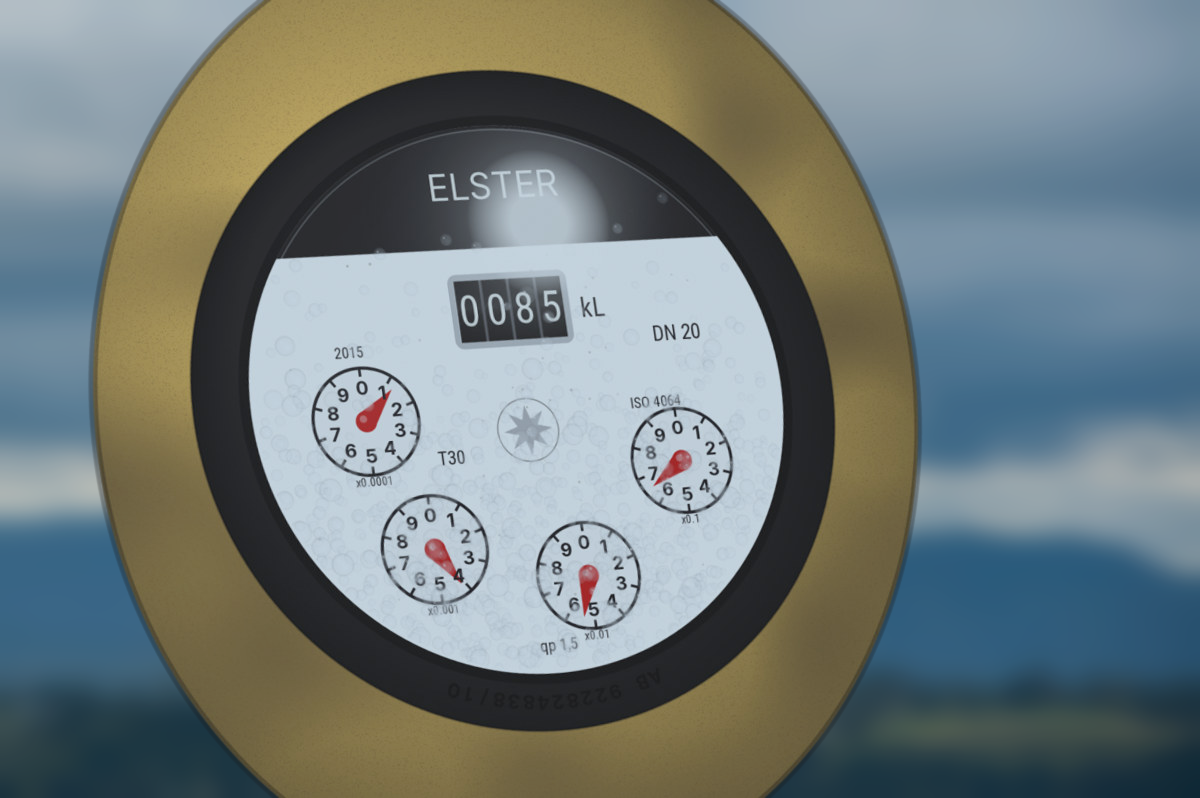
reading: 85.6541kL
